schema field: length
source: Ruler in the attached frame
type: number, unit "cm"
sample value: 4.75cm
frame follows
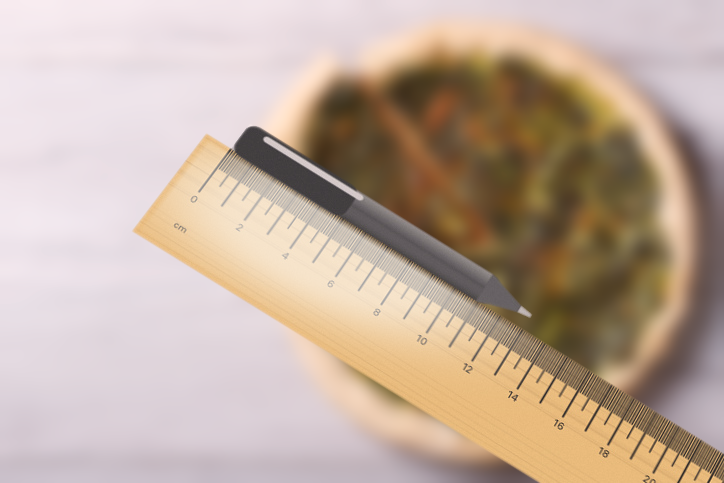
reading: 13cm
